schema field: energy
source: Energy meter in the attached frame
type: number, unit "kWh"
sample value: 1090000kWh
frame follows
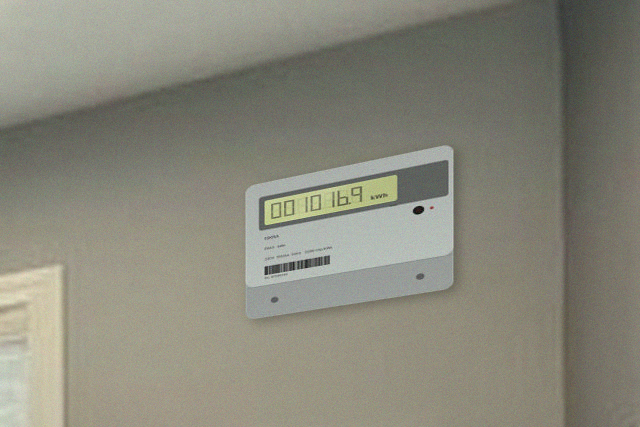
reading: 1016.9kWh
